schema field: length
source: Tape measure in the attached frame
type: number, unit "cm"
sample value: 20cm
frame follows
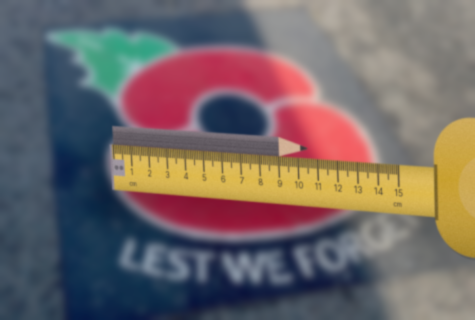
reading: 10.5cm
